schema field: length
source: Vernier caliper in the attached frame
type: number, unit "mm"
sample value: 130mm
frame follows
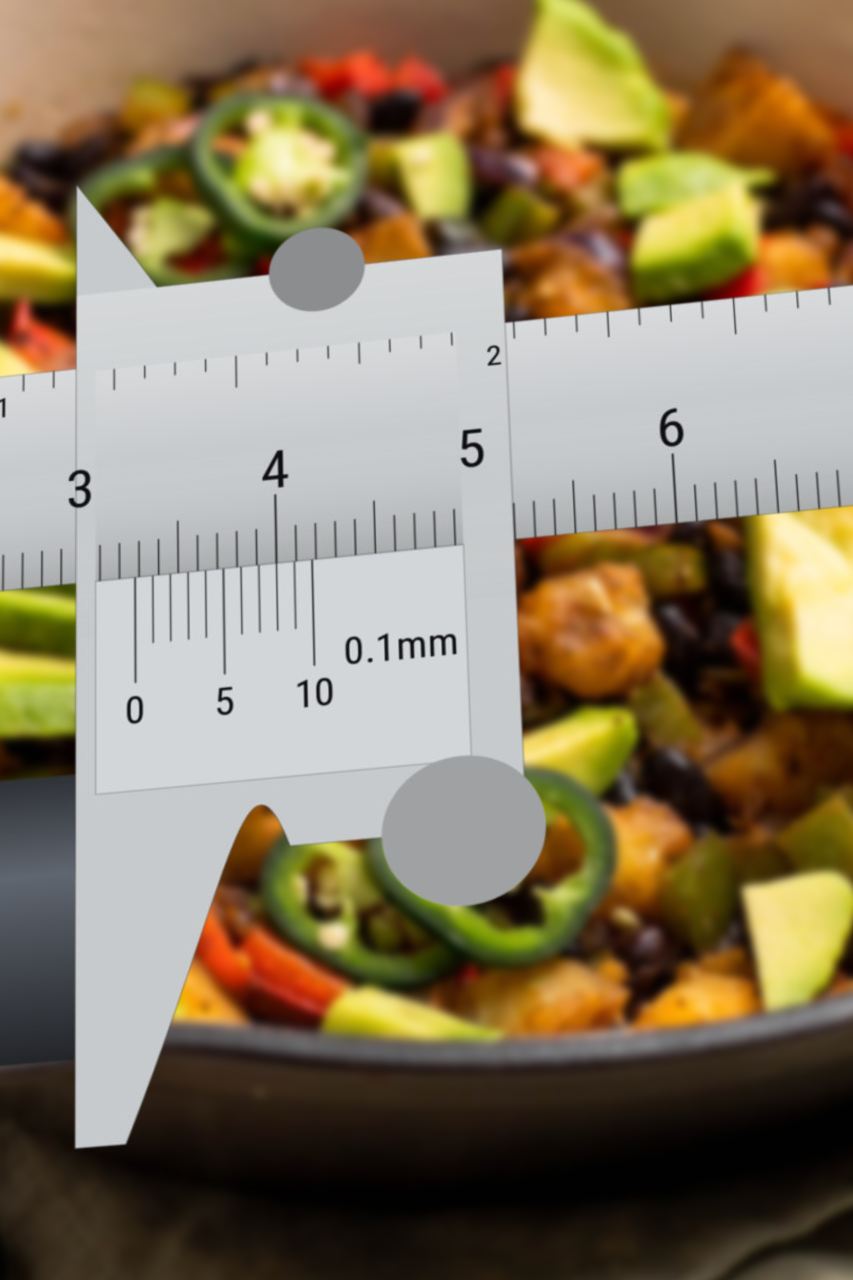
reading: 32.8mm
